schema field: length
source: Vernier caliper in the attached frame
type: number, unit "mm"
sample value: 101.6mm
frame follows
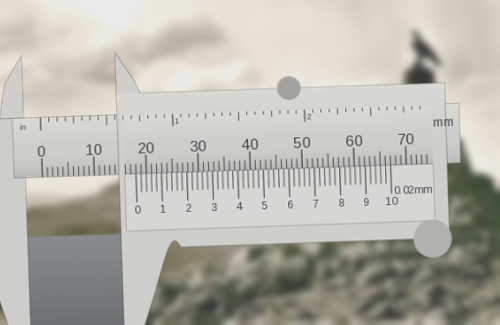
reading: 18.0mm
